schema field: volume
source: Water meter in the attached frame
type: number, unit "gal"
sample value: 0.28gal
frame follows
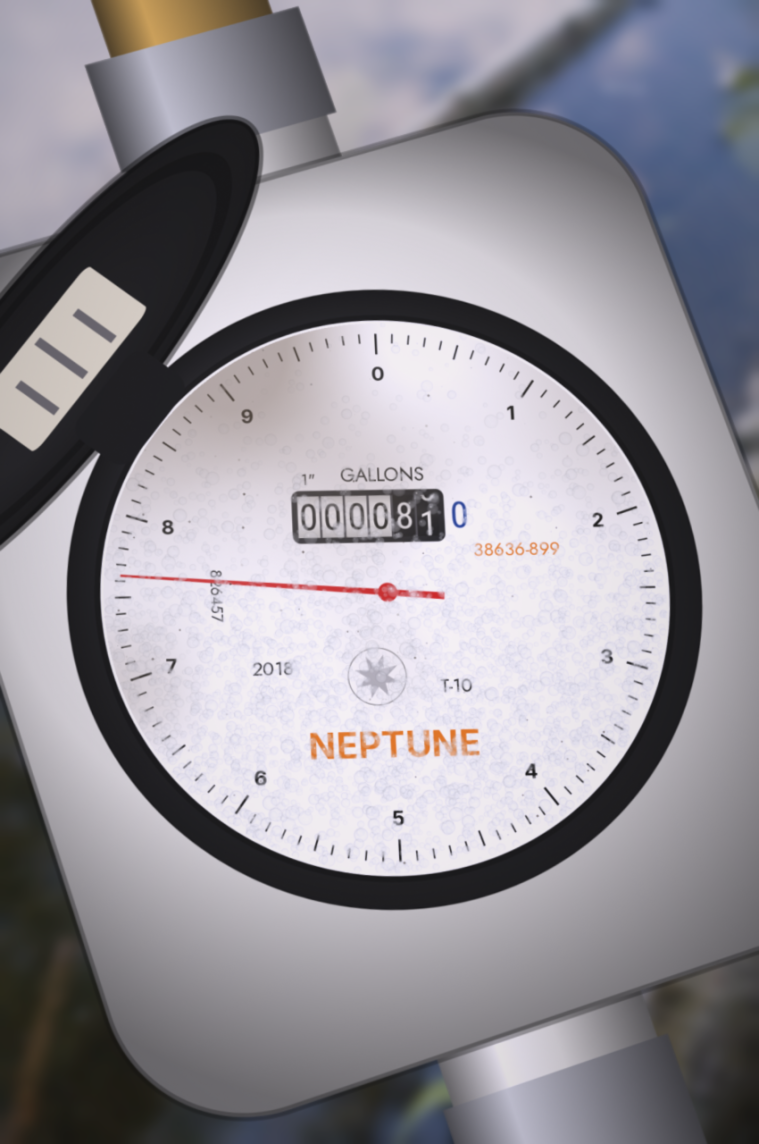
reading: 807.6gal
